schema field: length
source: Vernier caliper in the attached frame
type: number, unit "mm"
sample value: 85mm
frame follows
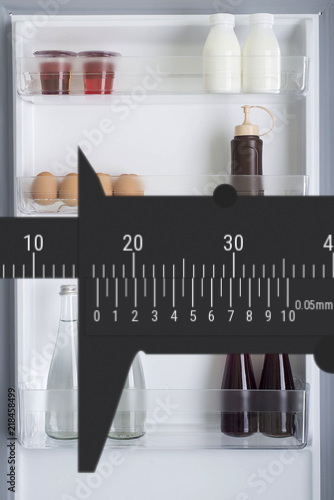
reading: 16.4mm
